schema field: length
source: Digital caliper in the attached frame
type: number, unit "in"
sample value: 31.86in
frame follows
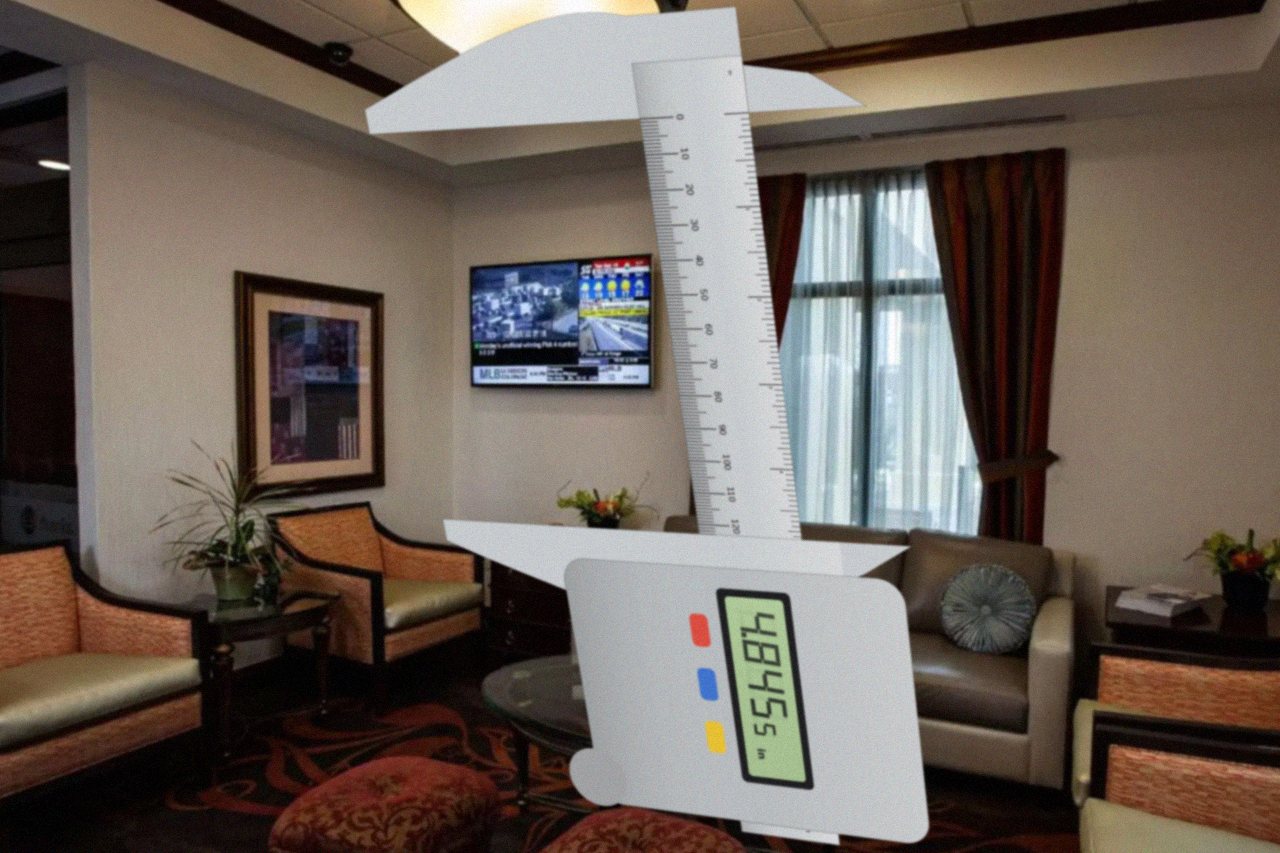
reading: 4.8455in
